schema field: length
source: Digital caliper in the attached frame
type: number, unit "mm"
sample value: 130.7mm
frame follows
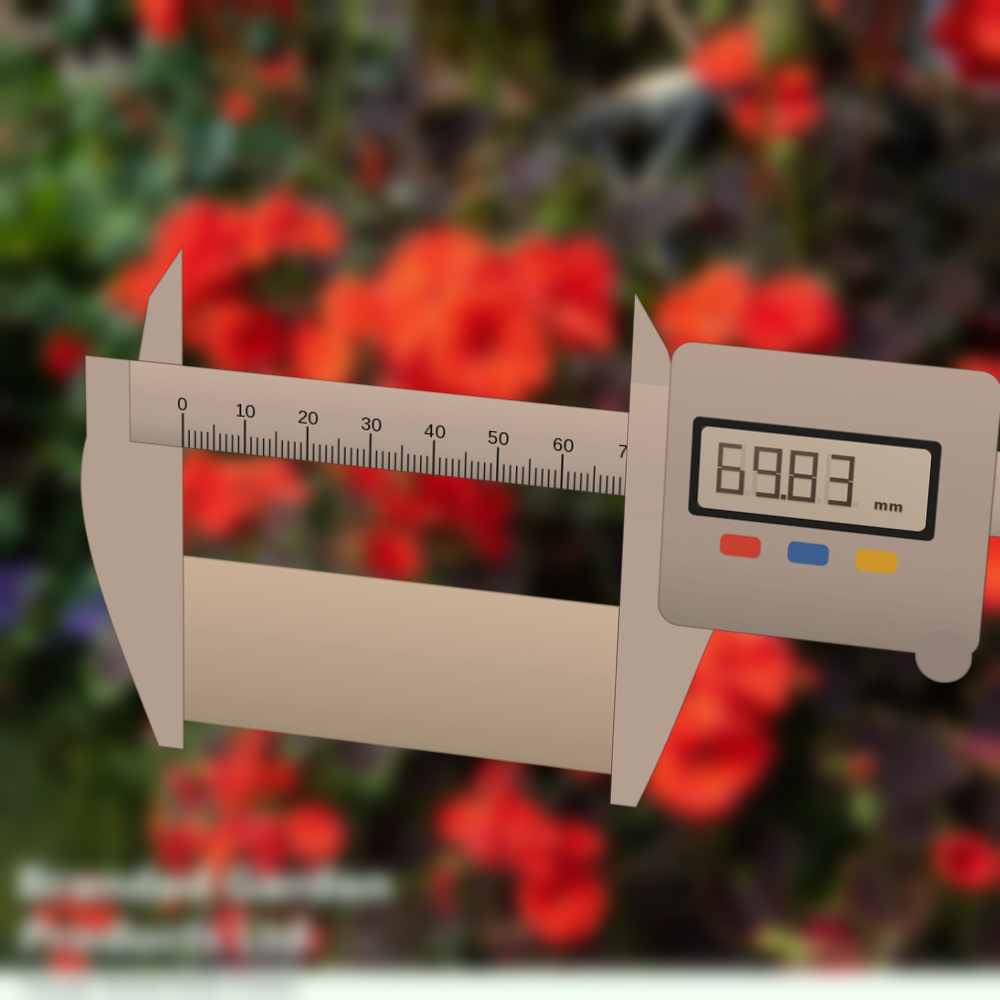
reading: 69.83mm
